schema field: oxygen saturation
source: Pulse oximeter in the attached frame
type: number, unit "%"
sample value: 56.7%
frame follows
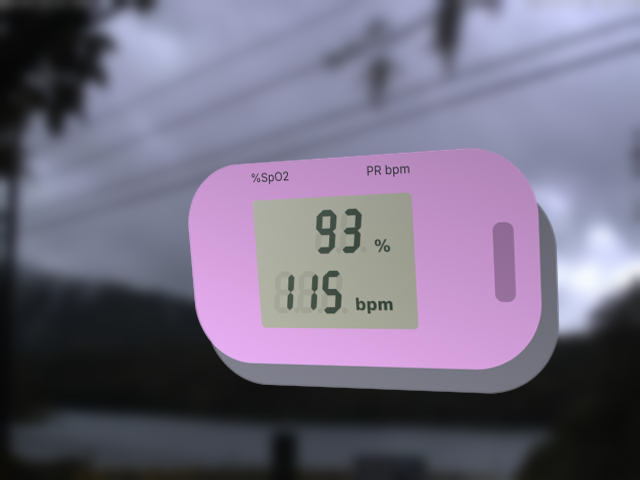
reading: 93%
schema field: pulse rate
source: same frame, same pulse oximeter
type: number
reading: 115bpm
